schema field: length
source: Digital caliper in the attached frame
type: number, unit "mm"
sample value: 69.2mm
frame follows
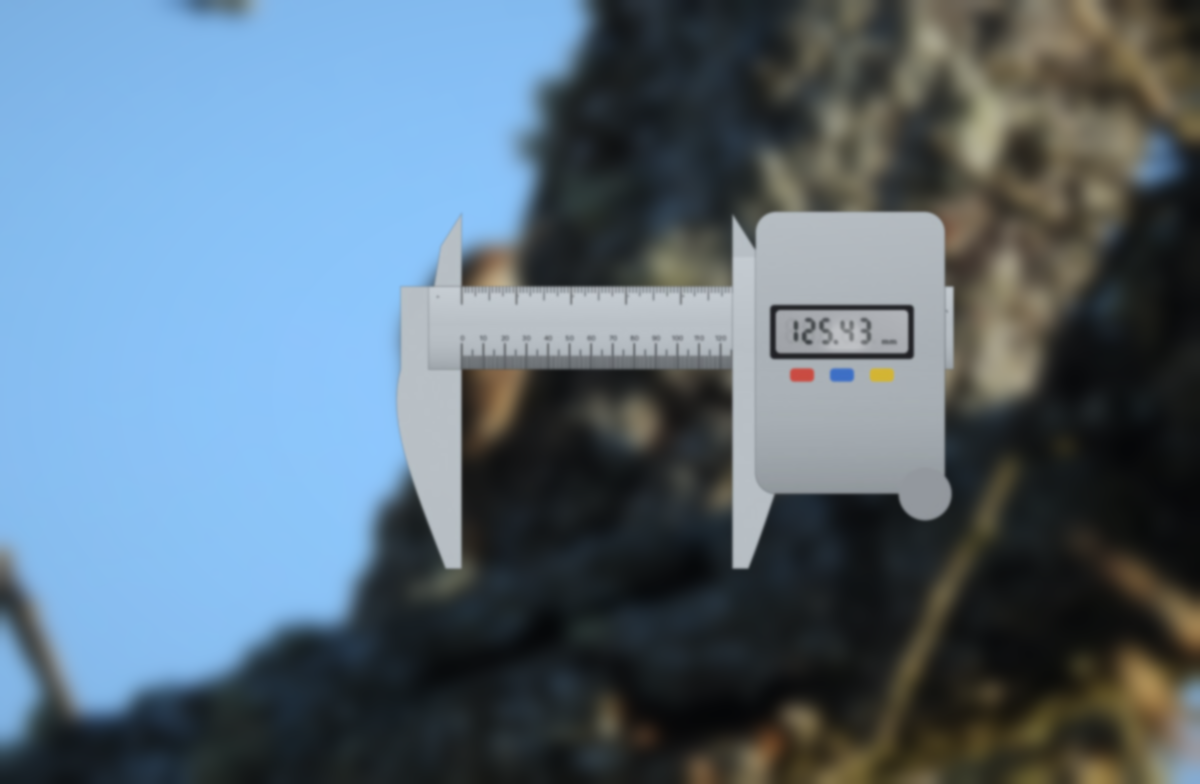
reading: 125.43mm
